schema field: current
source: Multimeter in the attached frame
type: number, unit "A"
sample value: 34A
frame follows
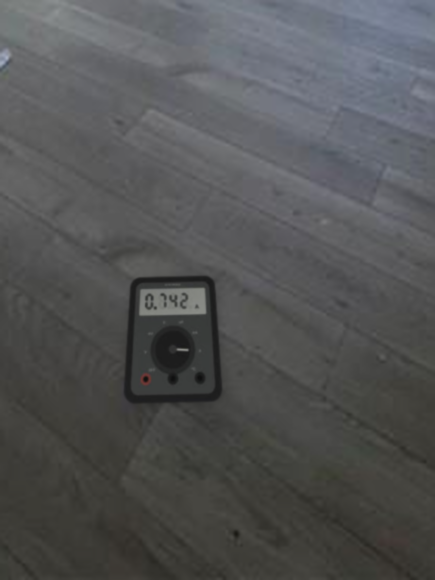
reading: 0.742A
